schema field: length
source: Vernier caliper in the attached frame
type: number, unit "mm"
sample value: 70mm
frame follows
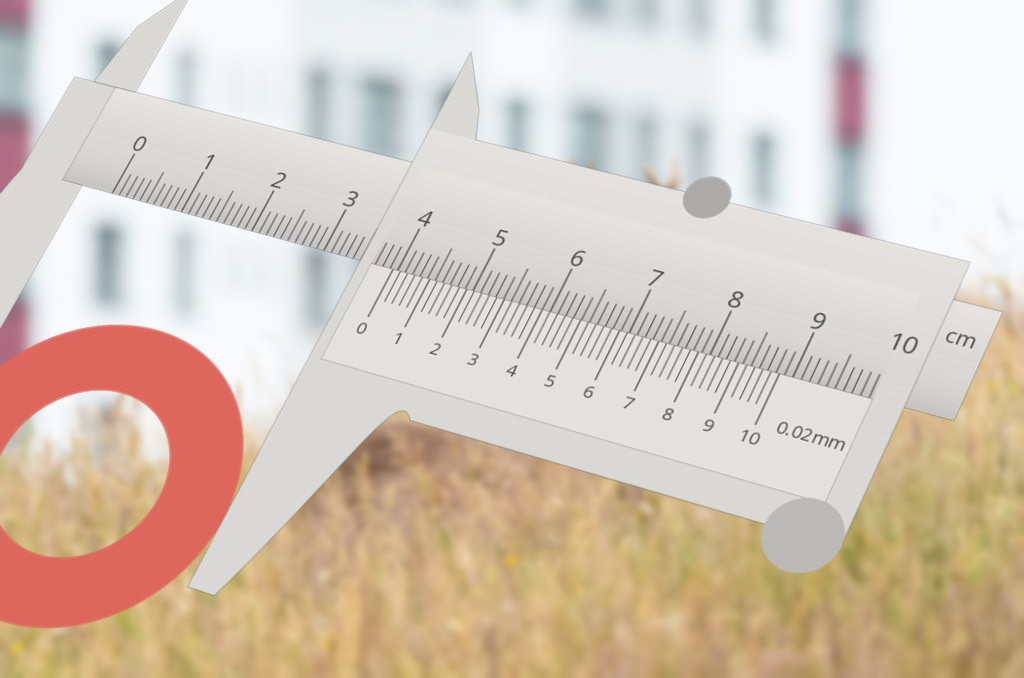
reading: 39.4mm
